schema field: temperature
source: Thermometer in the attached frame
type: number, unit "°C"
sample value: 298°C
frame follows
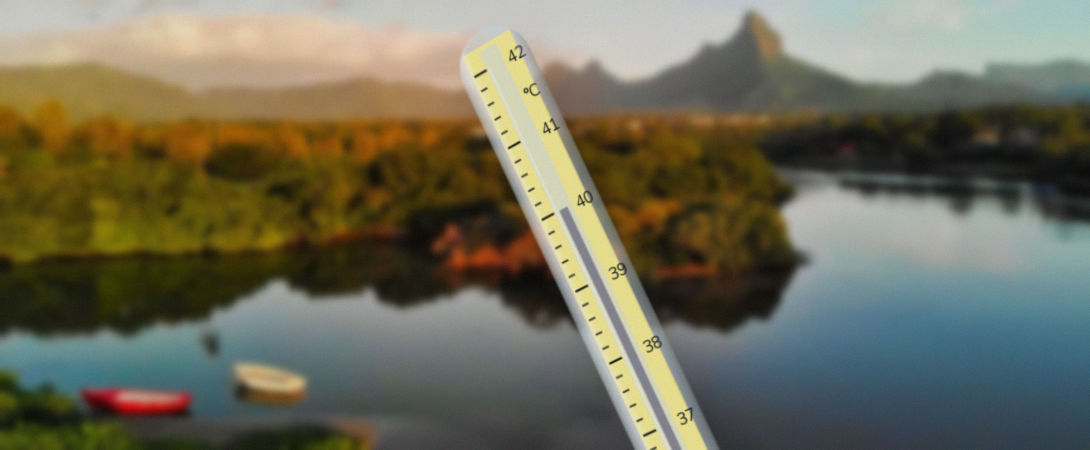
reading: 40°C
